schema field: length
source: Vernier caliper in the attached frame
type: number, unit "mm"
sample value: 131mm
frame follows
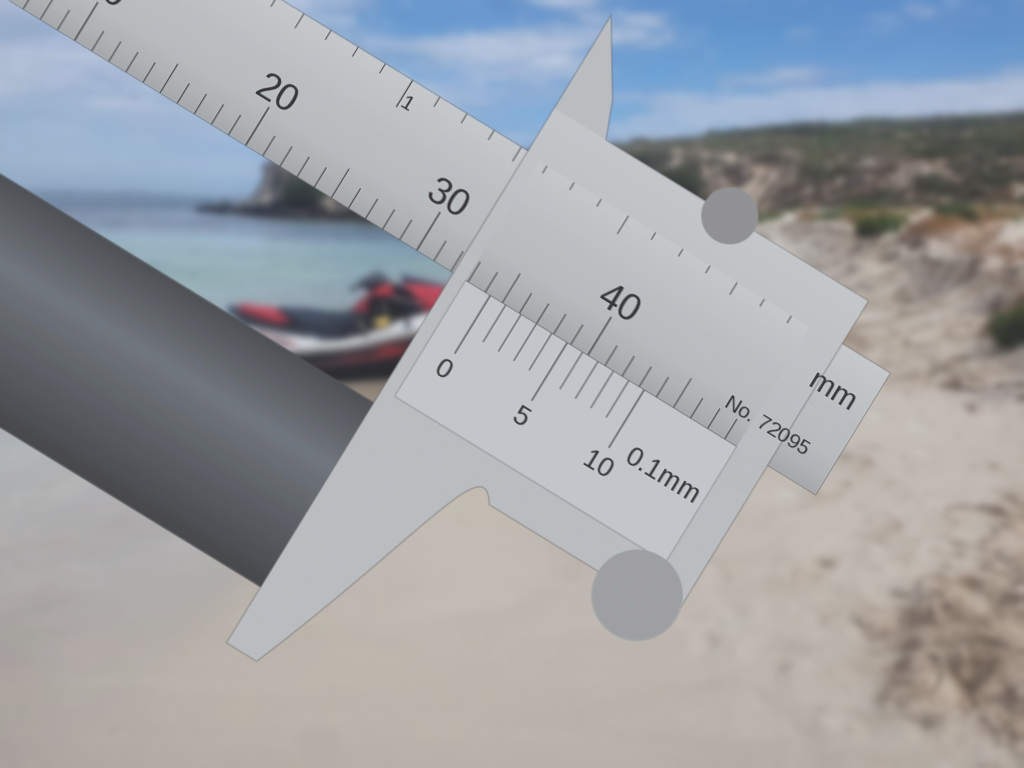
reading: 34.3mm
